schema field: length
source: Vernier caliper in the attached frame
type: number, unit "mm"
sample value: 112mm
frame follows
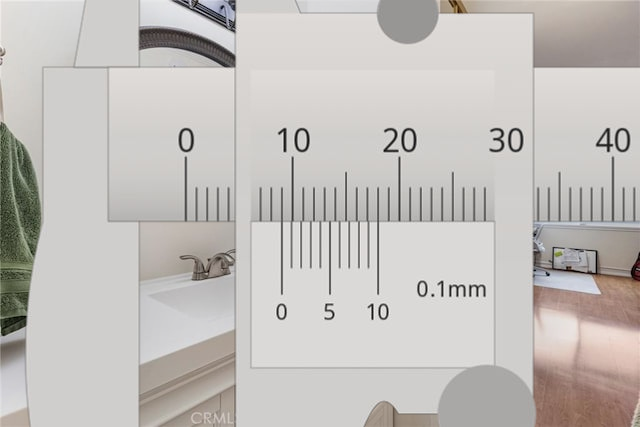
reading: 9.0mm
